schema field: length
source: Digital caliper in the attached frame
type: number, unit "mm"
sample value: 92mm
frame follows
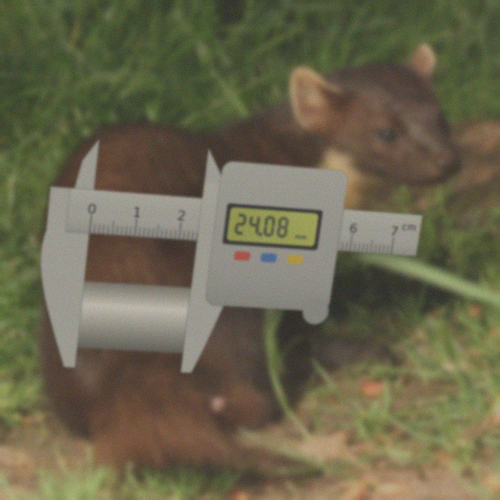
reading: 24.08mm
